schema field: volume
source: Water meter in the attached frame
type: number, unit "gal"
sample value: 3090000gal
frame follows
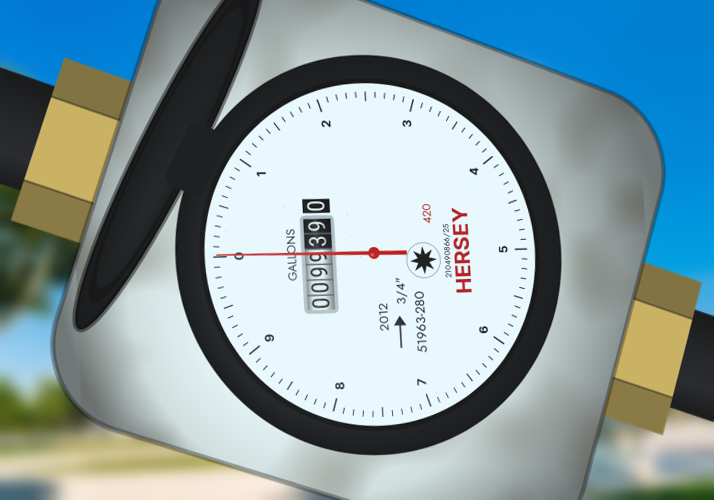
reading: 99390.0gal
